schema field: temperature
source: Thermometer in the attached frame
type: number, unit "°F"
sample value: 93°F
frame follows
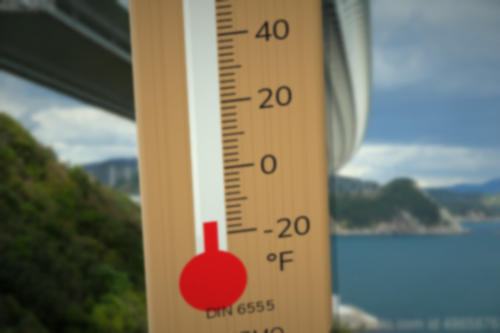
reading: -16°F
